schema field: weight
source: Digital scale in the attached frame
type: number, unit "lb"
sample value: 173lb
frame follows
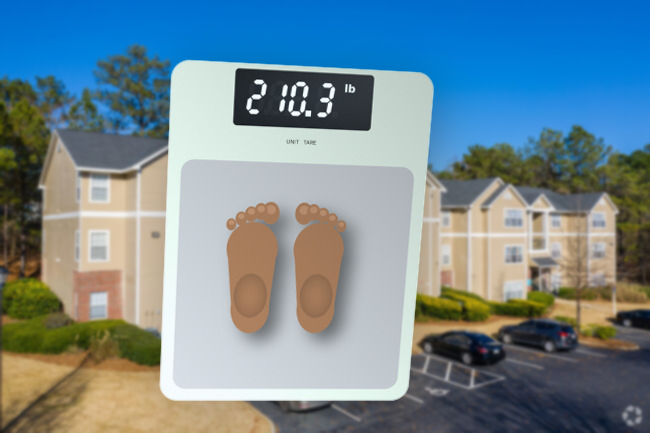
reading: 210.3lb
